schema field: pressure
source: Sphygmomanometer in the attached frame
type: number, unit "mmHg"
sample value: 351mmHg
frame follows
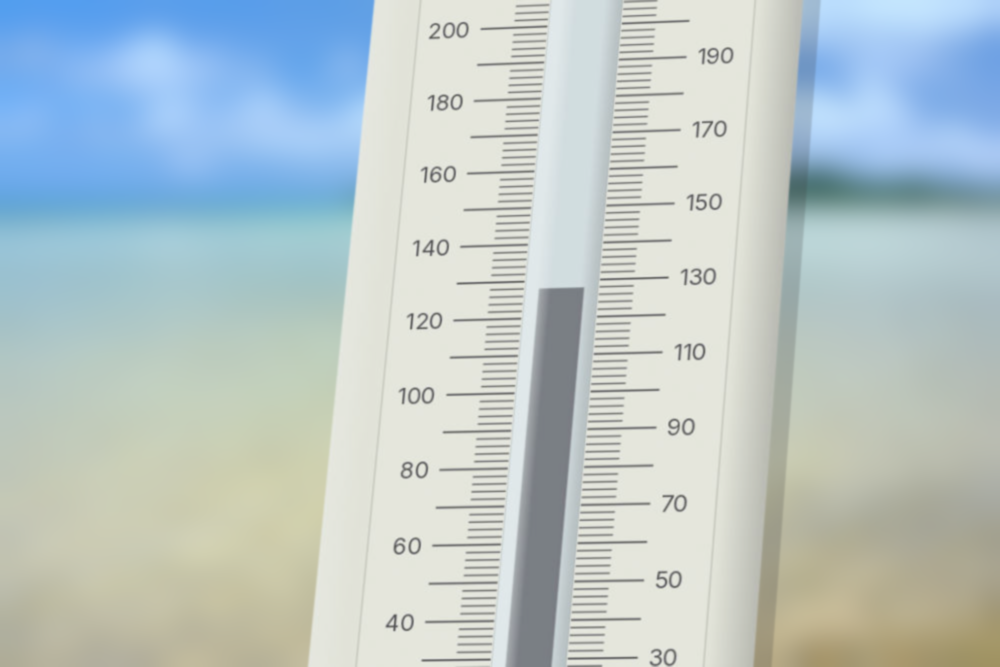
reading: 128mmHg
